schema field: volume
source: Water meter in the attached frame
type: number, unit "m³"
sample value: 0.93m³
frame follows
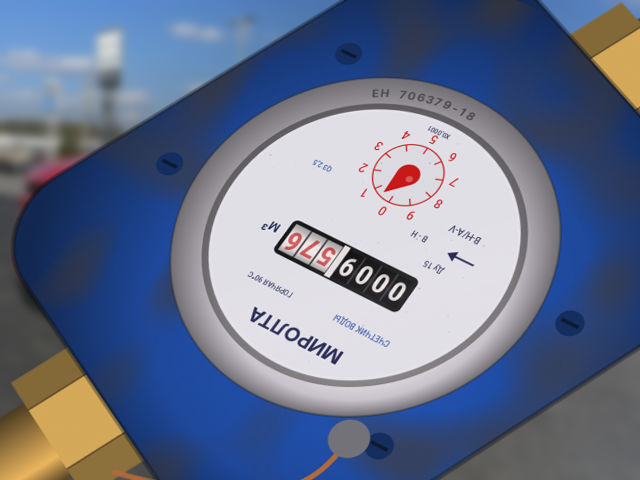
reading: 9.5760m³
